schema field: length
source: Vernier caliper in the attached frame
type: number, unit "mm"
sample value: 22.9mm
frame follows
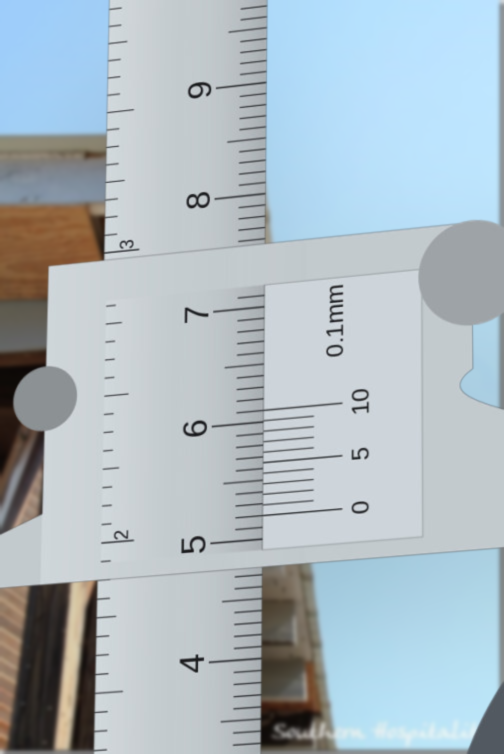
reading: 52.0mm
